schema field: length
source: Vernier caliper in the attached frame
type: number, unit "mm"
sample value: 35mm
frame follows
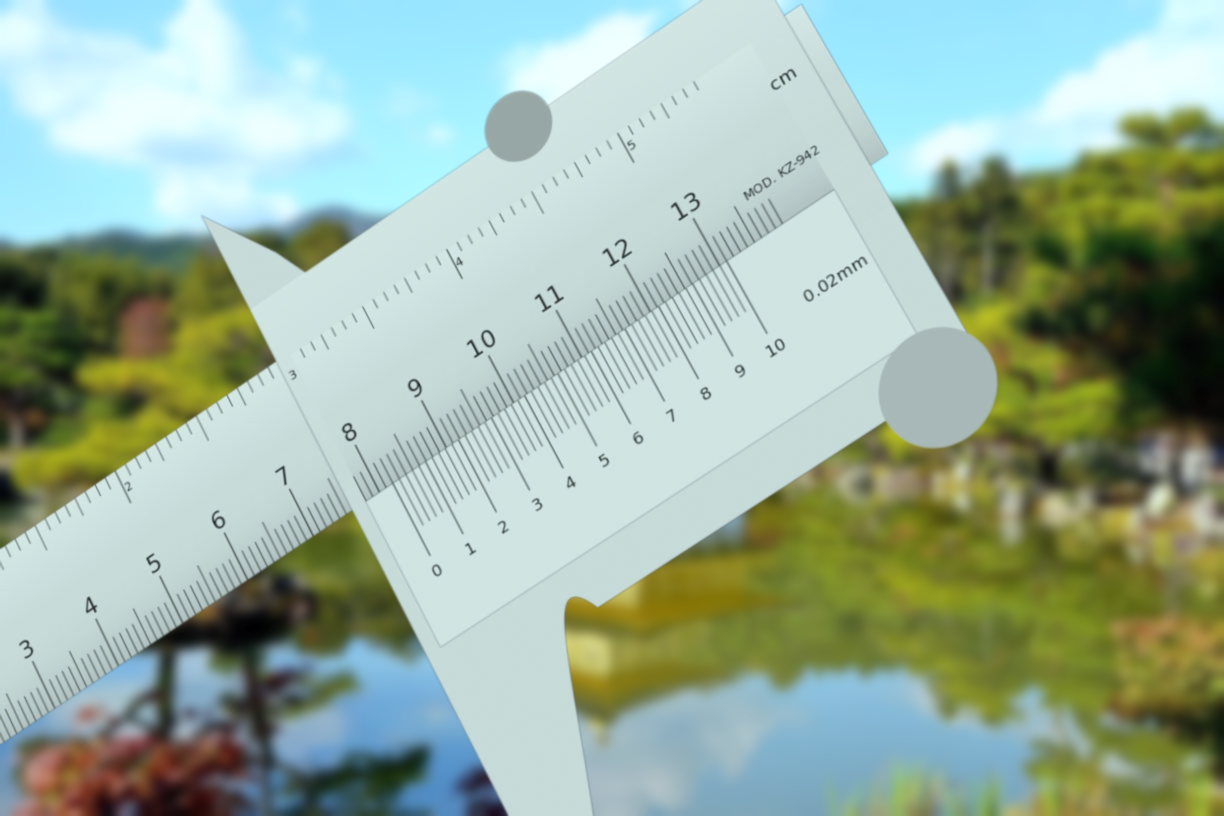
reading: 82.0mm
